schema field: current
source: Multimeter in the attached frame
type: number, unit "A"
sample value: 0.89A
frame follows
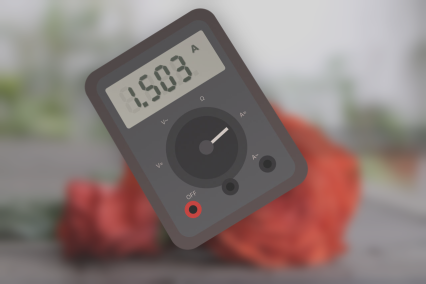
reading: 1.503A
